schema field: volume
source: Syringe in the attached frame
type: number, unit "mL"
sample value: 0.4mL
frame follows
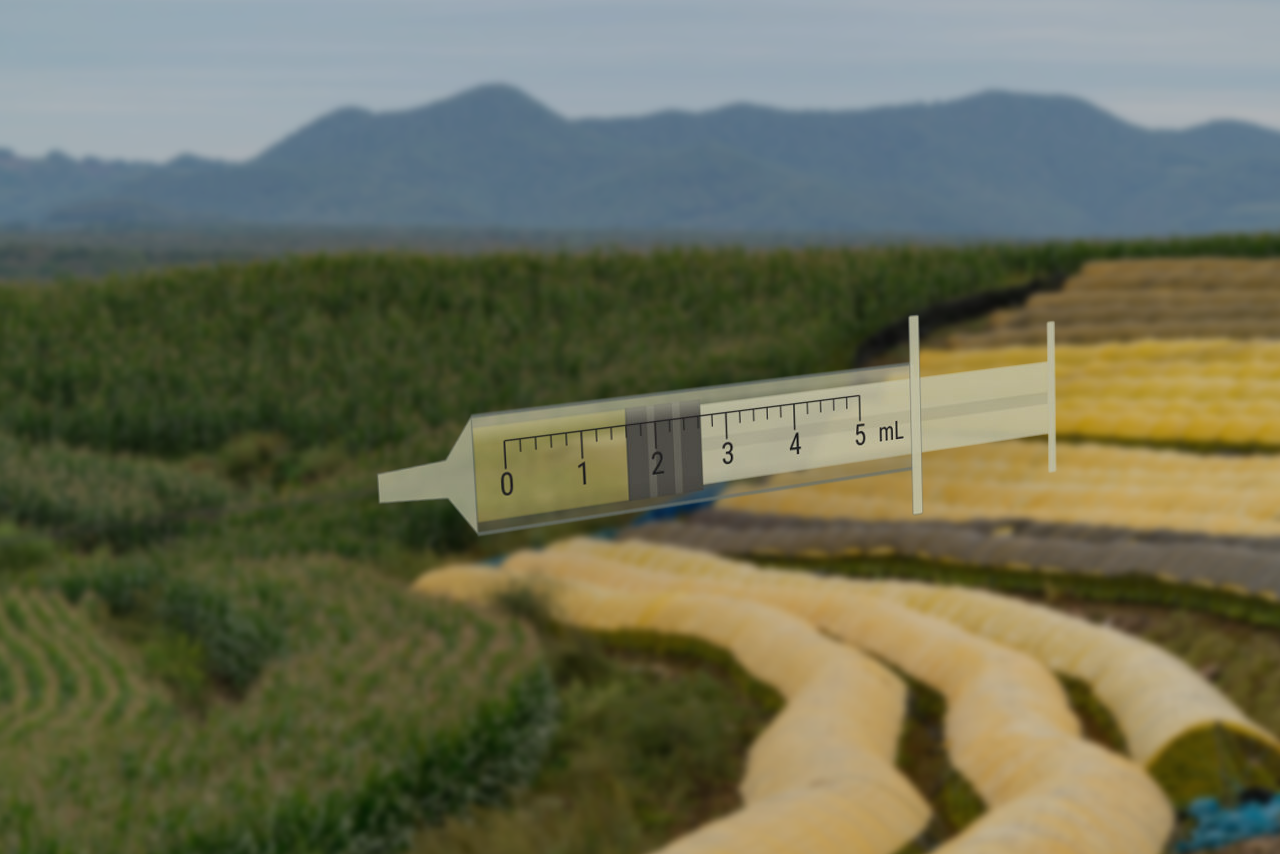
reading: 1.6mL
